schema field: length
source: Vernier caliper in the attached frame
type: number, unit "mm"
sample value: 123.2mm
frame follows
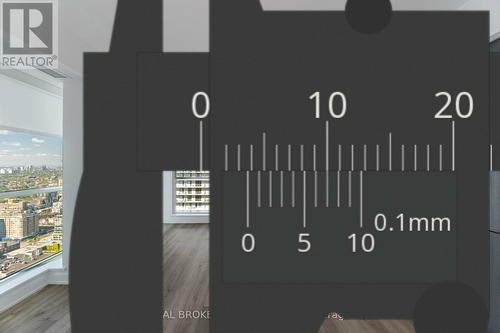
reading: 3.7mm
